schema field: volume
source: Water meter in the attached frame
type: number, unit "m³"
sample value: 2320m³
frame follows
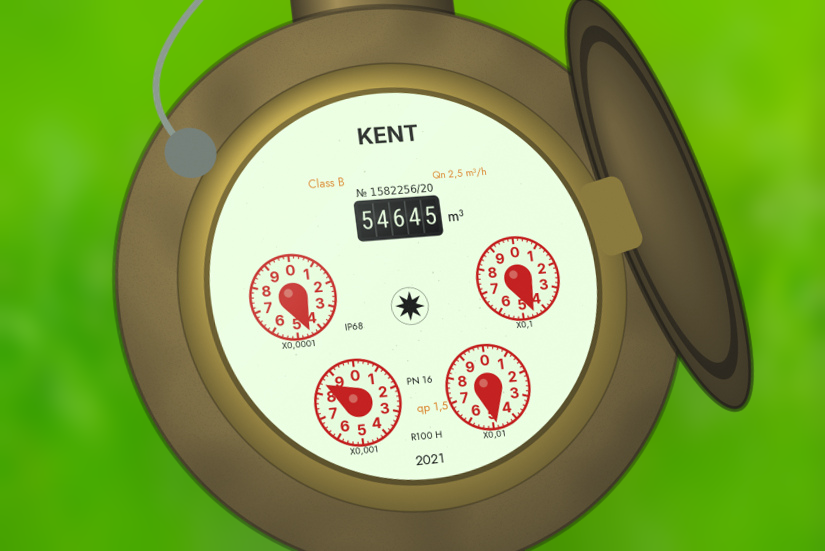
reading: 54645.4484m³
